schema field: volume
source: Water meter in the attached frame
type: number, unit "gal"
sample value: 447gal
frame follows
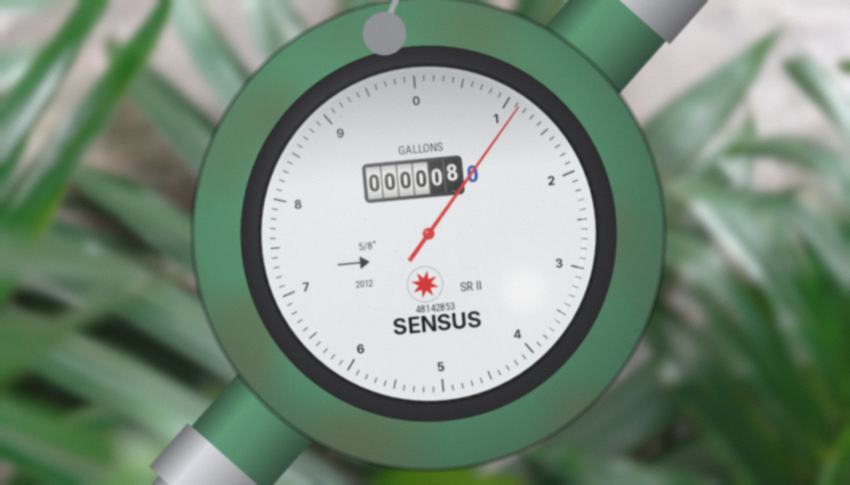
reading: 81.1gal
